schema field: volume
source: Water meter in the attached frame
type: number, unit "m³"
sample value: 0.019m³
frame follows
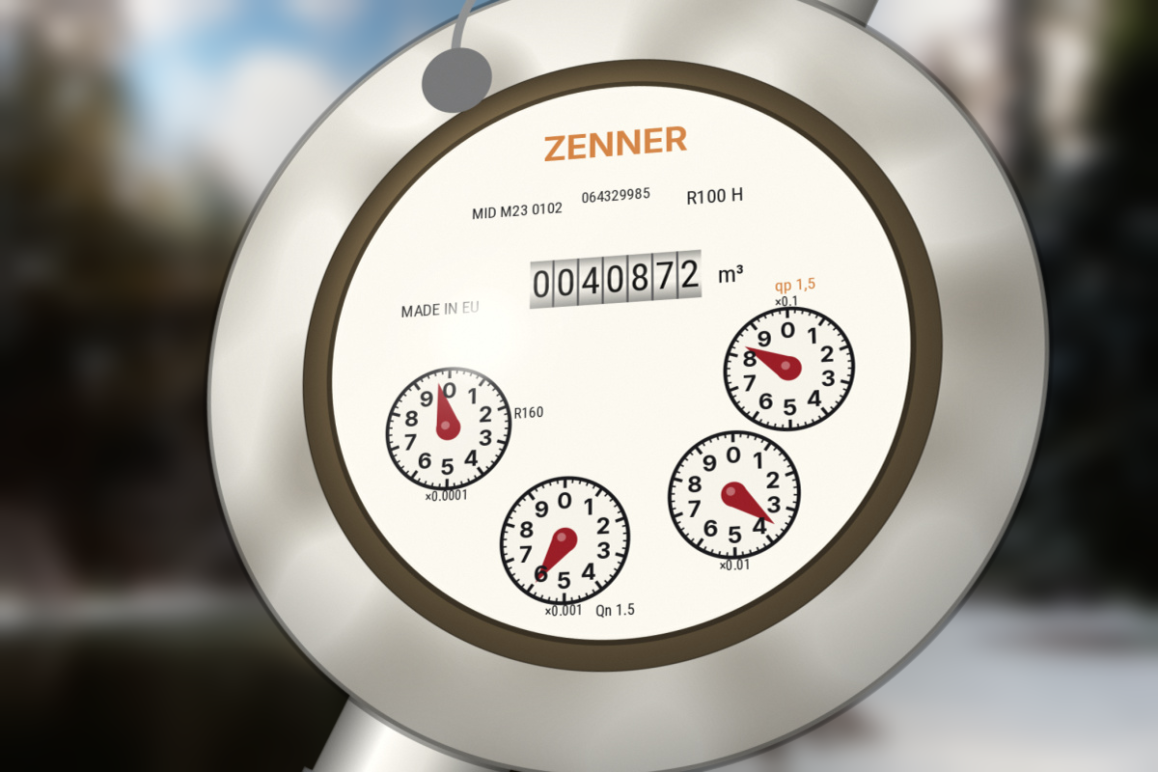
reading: 40872.8359m³
